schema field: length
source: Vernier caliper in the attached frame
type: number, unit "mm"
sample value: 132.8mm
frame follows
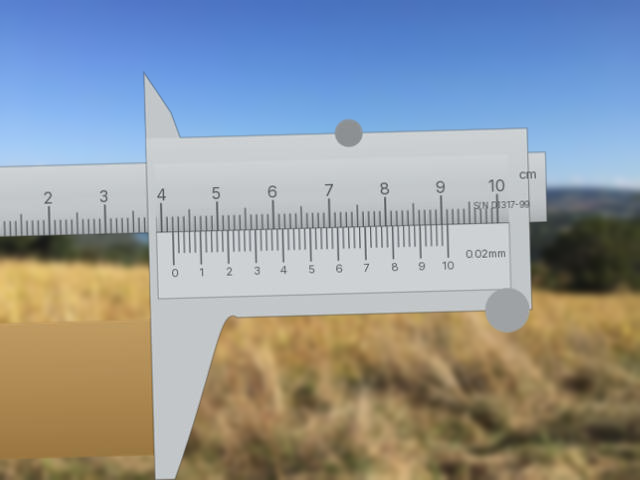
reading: 42.0mm
